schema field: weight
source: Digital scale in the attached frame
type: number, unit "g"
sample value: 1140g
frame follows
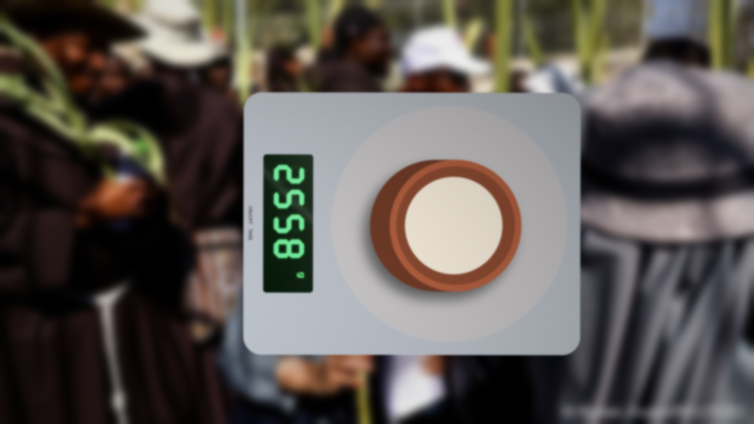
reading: 2558g
